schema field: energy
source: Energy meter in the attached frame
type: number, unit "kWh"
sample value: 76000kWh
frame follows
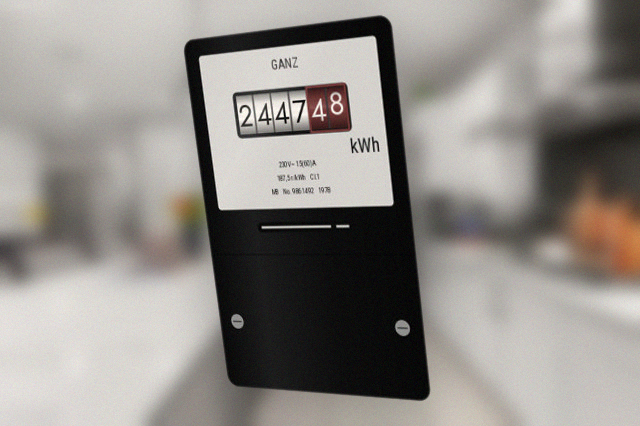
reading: 2447.48kWh
